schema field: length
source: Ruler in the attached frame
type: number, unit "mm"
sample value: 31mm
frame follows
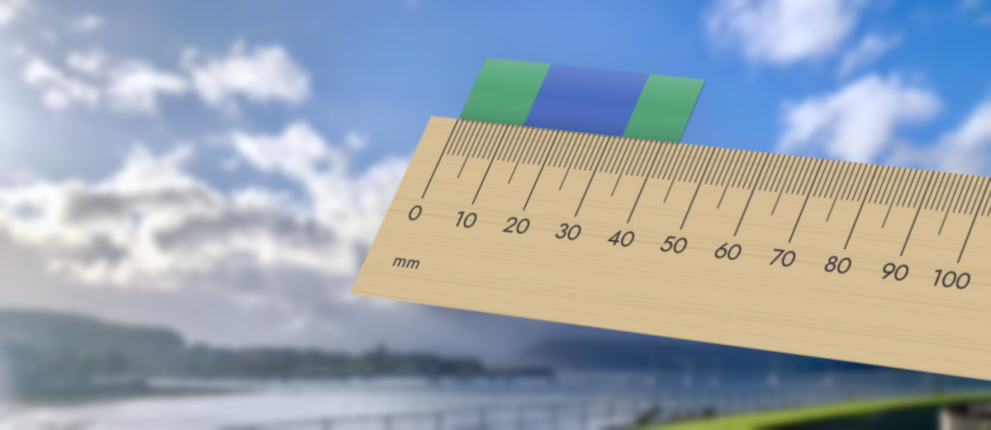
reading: 43mm
